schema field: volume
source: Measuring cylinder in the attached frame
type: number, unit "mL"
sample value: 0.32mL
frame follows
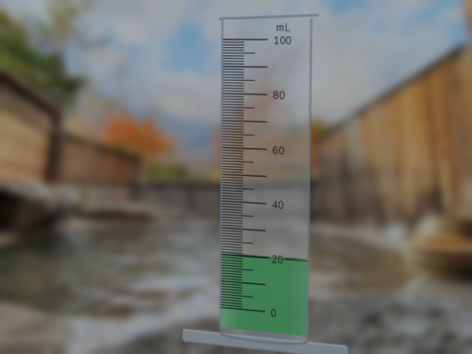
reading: 20mL
